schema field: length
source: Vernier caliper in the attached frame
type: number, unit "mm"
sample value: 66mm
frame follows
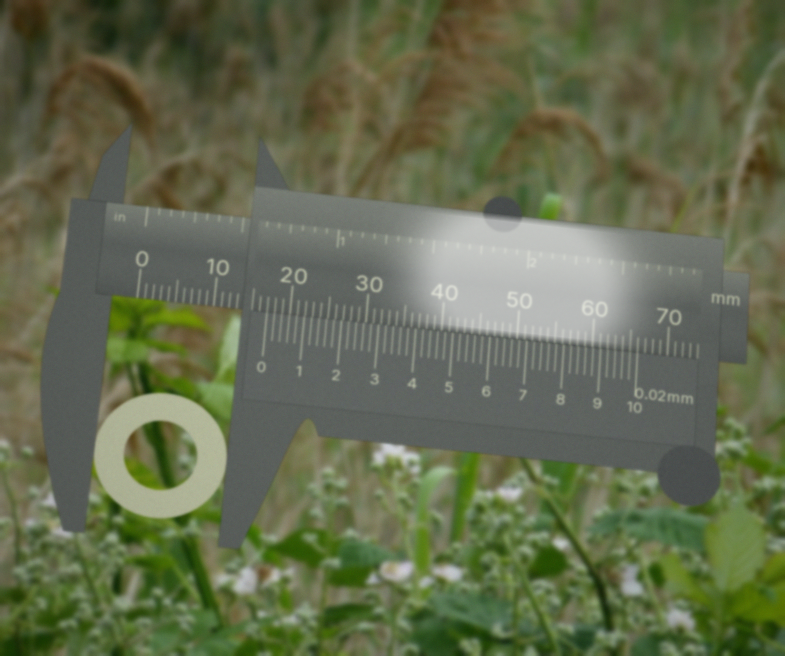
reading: 17.0mm
